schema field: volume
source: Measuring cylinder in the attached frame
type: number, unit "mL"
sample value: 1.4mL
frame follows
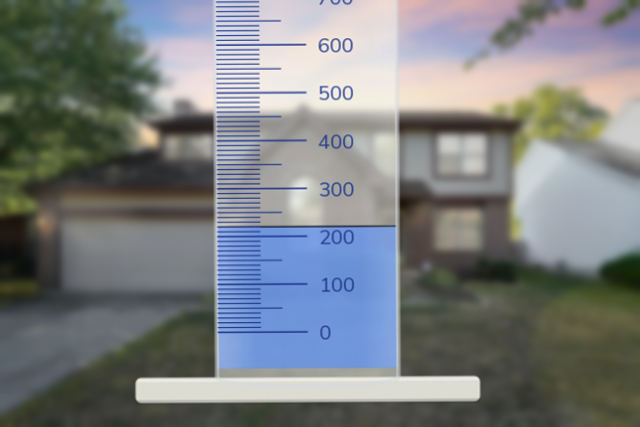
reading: 220mL
